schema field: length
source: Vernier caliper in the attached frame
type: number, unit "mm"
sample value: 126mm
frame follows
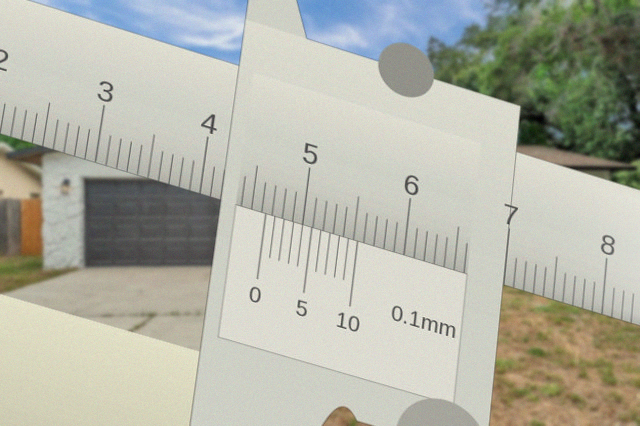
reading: 46.4mm
